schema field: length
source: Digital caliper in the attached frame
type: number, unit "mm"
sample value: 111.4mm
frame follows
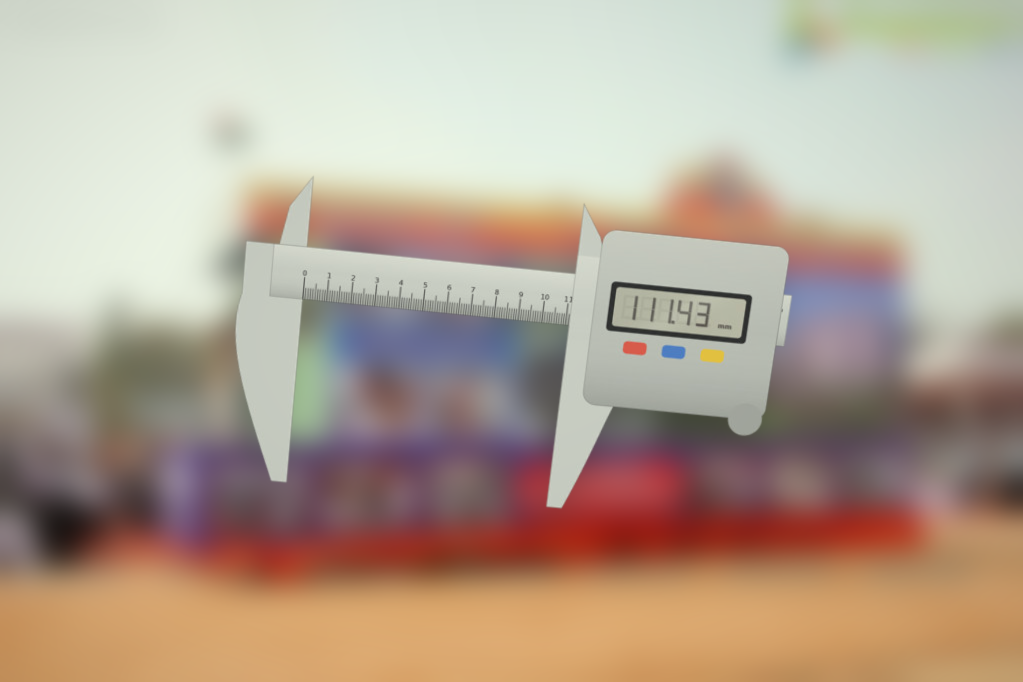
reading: 111.43mm
